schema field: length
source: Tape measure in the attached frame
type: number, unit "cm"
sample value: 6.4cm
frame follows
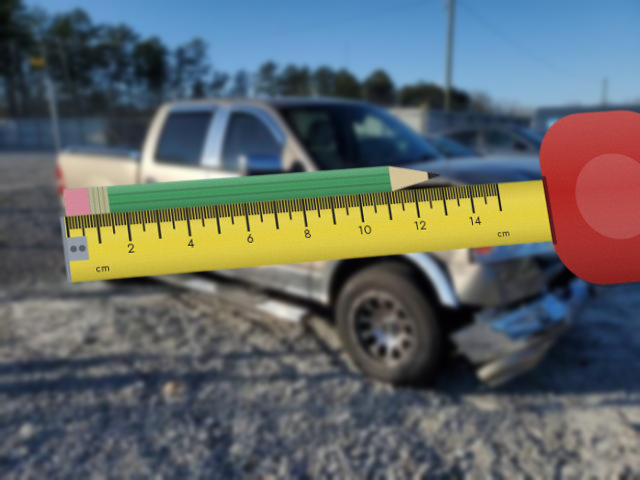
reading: 13cm
